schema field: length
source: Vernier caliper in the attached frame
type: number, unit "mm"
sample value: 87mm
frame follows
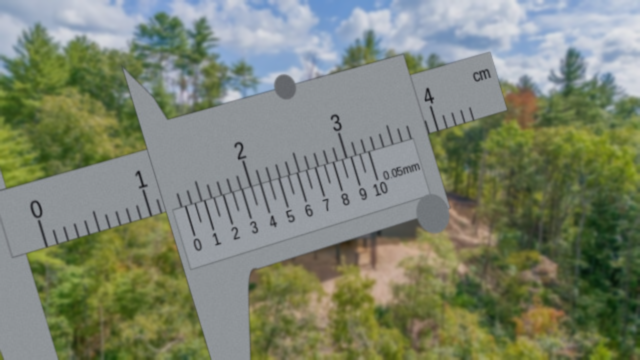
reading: 13.4mm
